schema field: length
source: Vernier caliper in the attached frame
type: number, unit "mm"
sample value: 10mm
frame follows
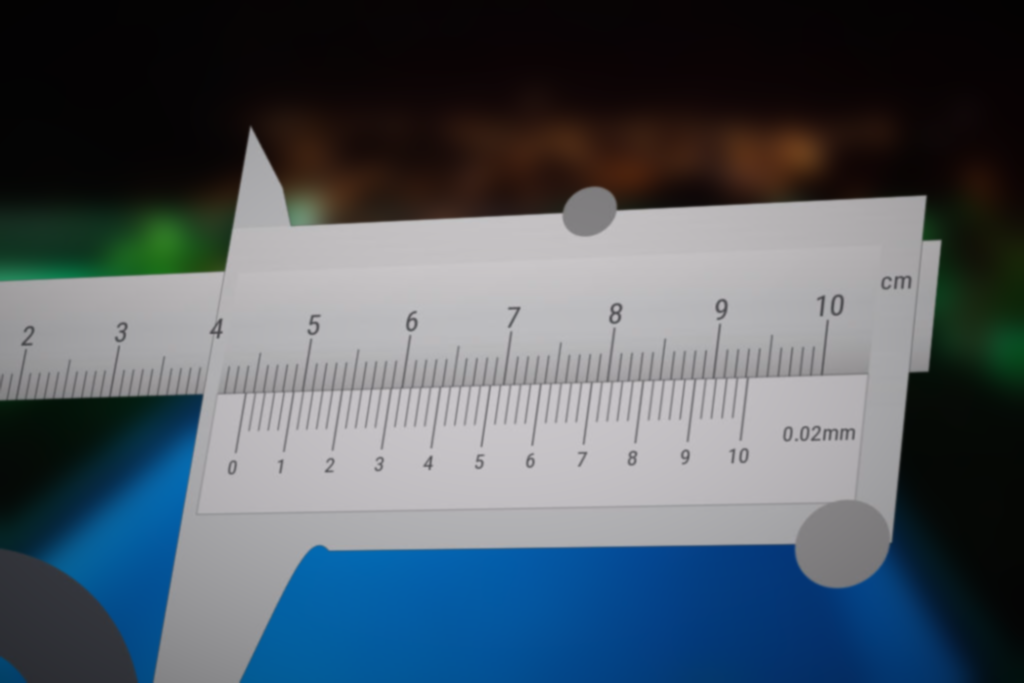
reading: 44.2mm
